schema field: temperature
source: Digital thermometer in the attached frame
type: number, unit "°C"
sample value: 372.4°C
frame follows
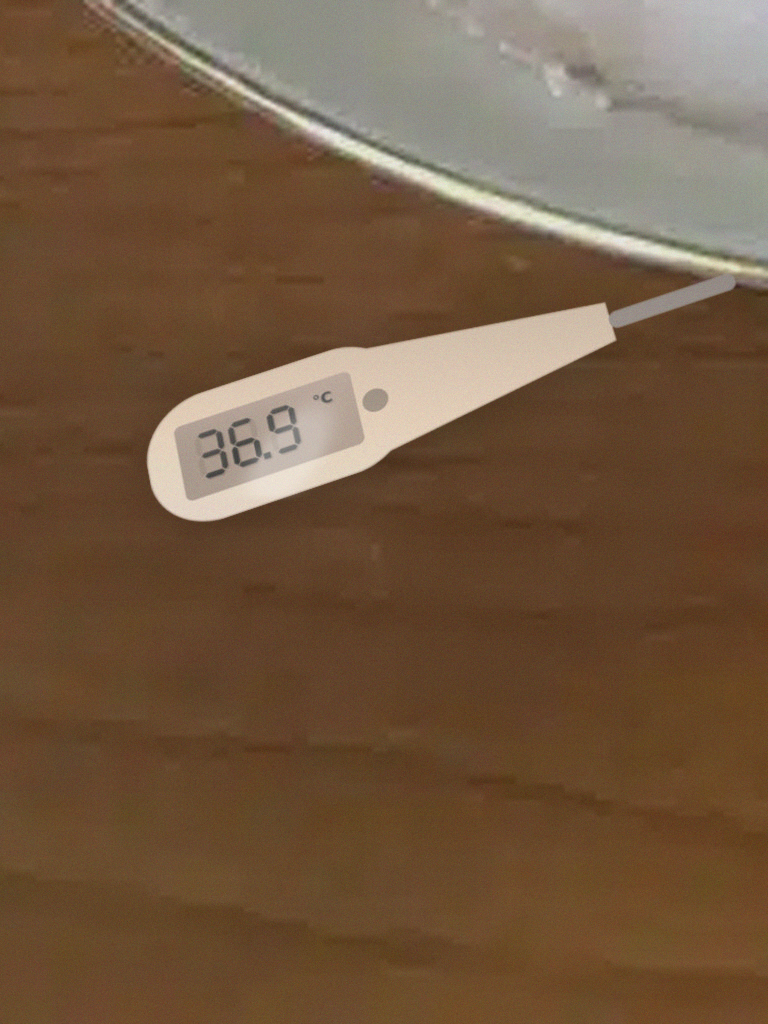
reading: 36.9°C
